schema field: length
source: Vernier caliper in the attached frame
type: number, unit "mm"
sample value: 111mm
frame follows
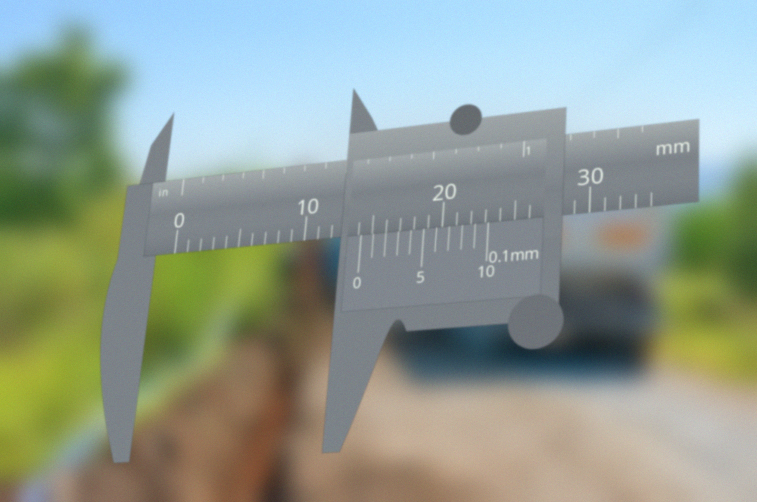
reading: 14.2mm
